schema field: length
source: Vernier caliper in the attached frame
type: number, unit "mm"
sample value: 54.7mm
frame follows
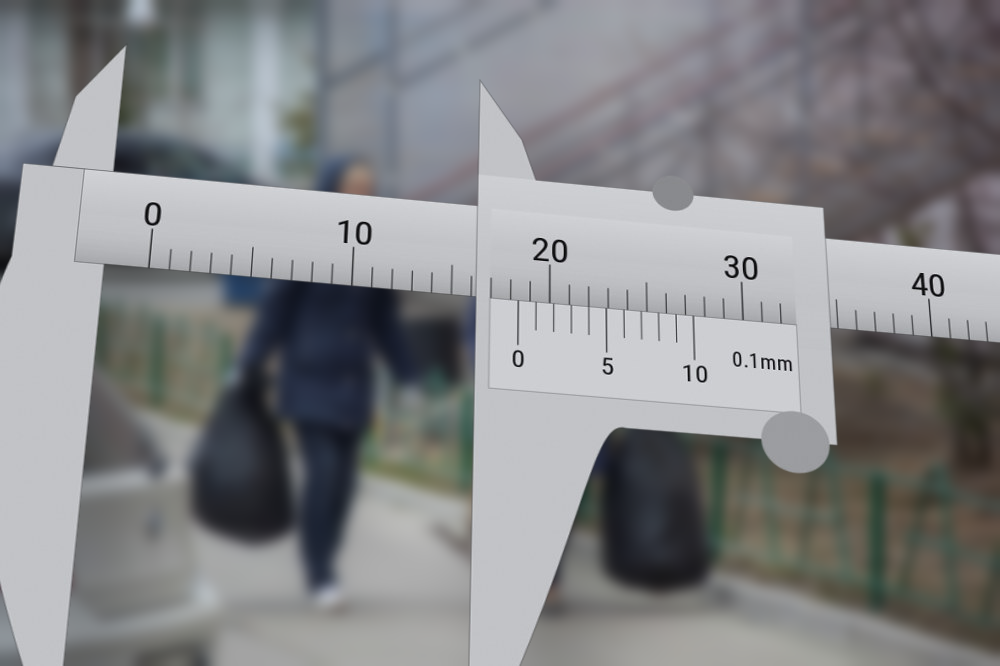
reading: 18.4mm
